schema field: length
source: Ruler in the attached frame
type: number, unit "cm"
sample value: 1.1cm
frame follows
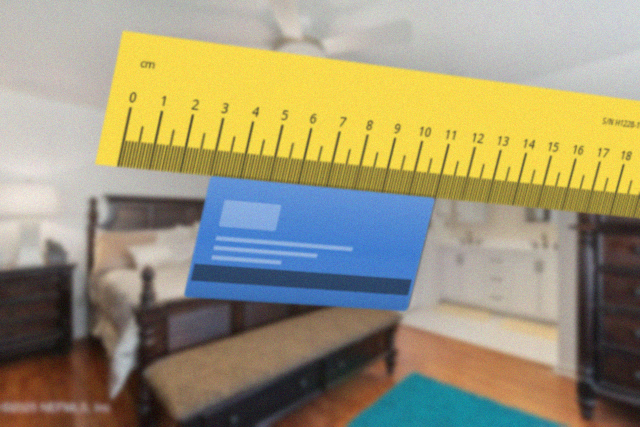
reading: 8cm
